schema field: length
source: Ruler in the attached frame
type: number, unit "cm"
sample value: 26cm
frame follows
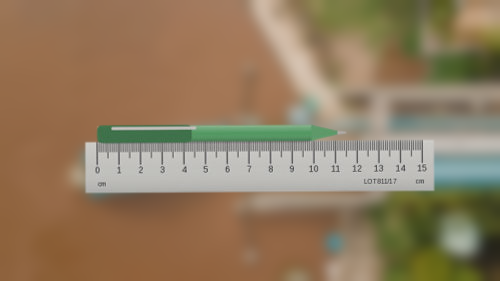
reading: 11.5cm
